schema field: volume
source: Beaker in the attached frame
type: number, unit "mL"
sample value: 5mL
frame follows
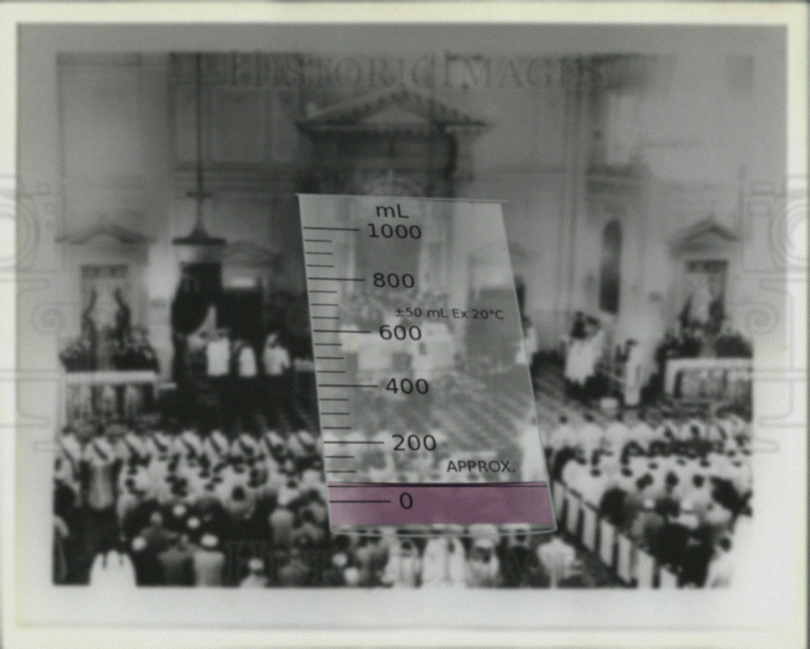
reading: 50mL
